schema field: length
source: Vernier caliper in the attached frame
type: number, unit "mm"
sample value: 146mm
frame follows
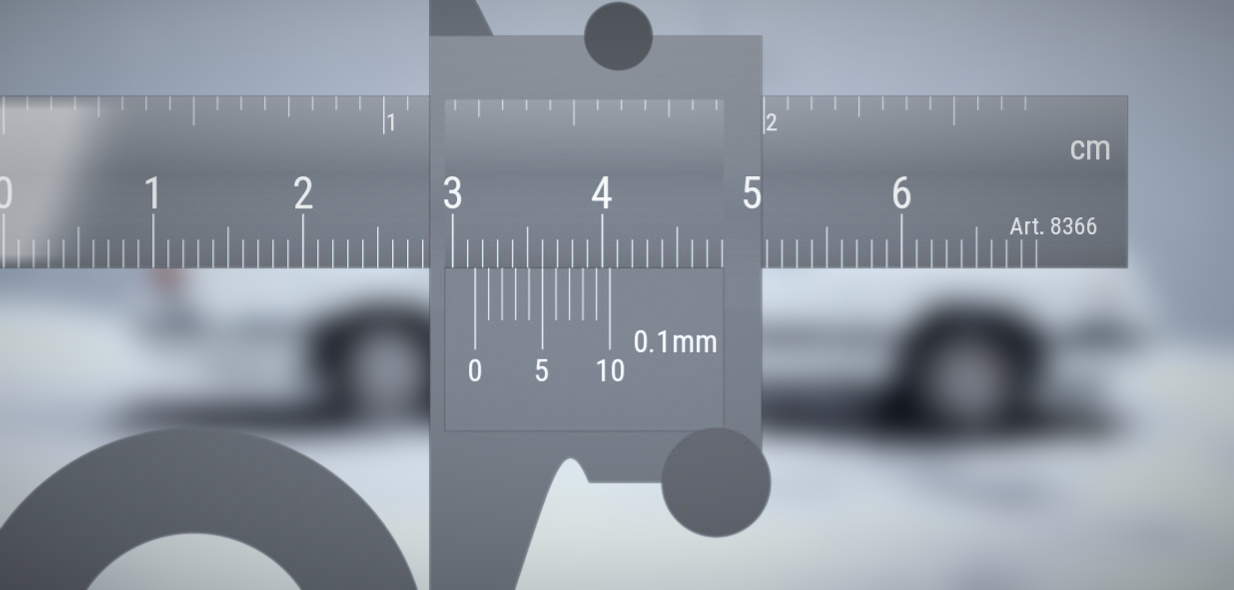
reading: 31.5mm
